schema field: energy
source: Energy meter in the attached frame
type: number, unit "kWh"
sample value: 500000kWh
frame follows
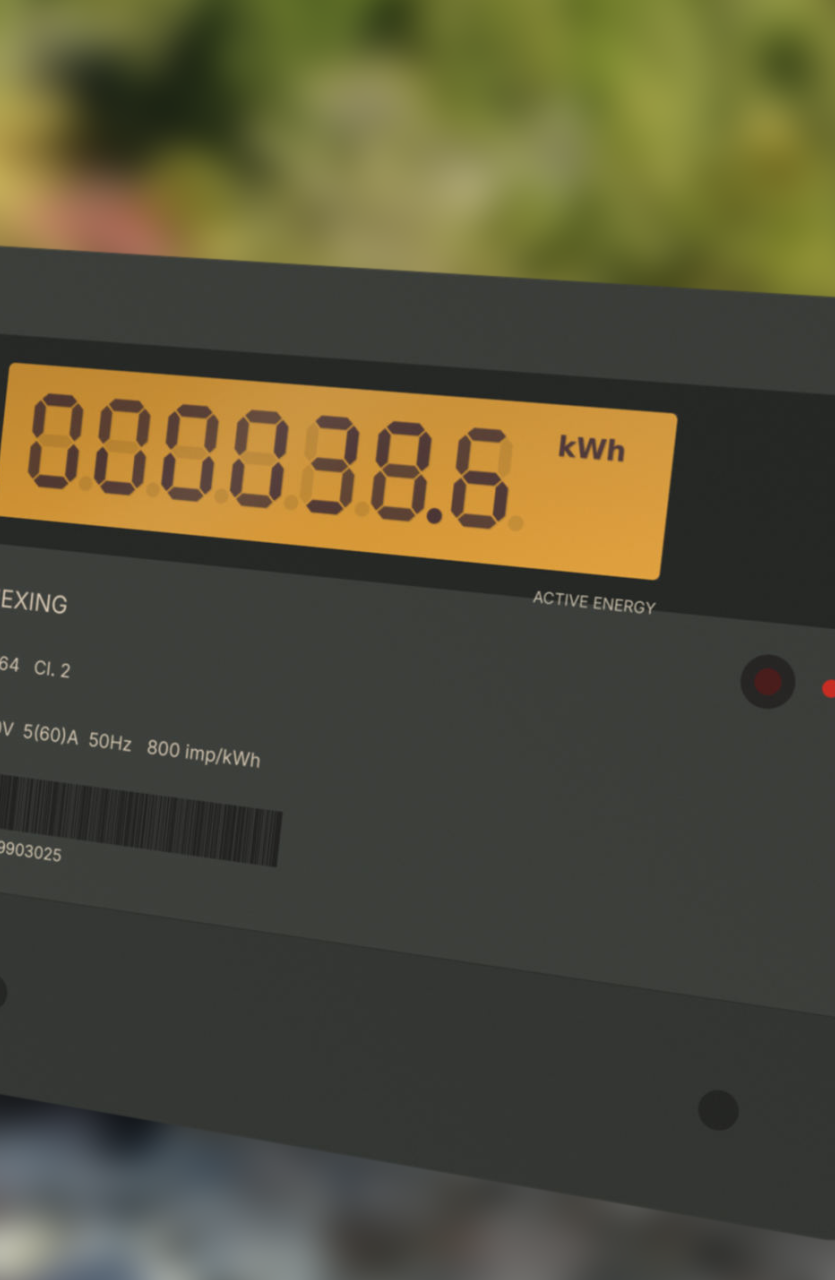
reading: 38.6kWh
